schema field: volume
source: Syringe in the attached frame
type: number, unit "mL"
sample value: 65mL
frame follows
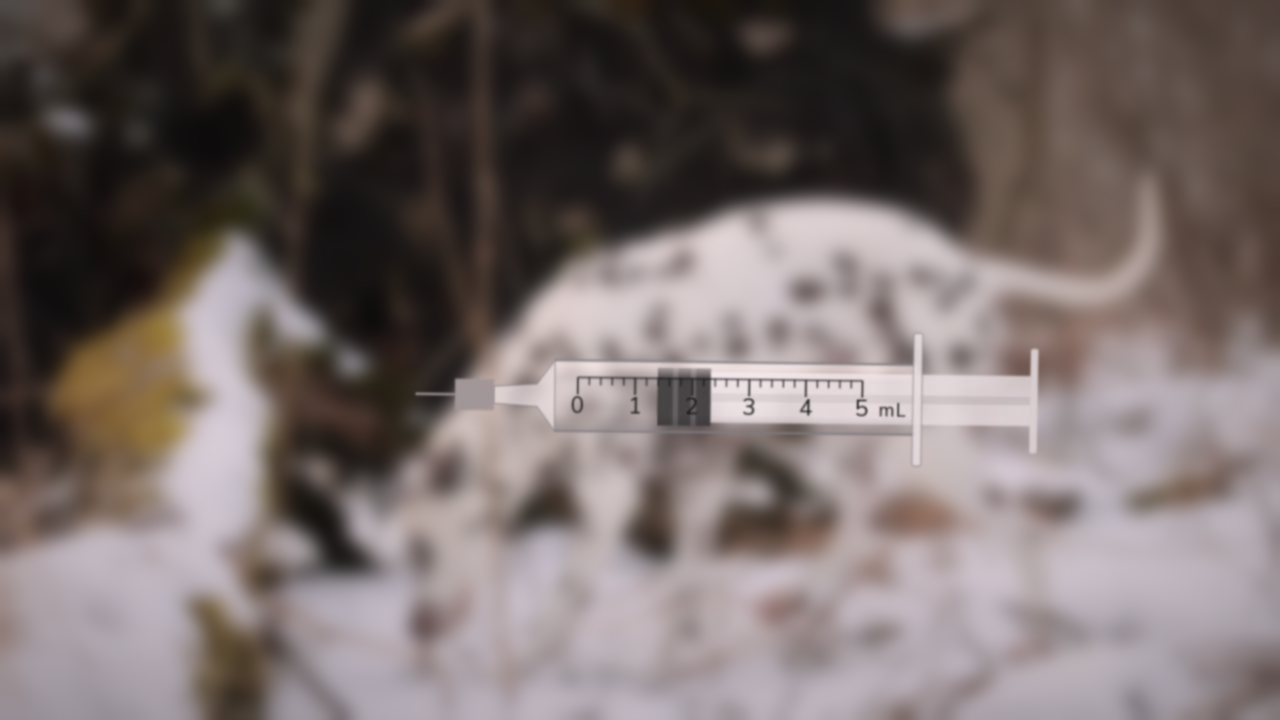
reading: 1.4mL
